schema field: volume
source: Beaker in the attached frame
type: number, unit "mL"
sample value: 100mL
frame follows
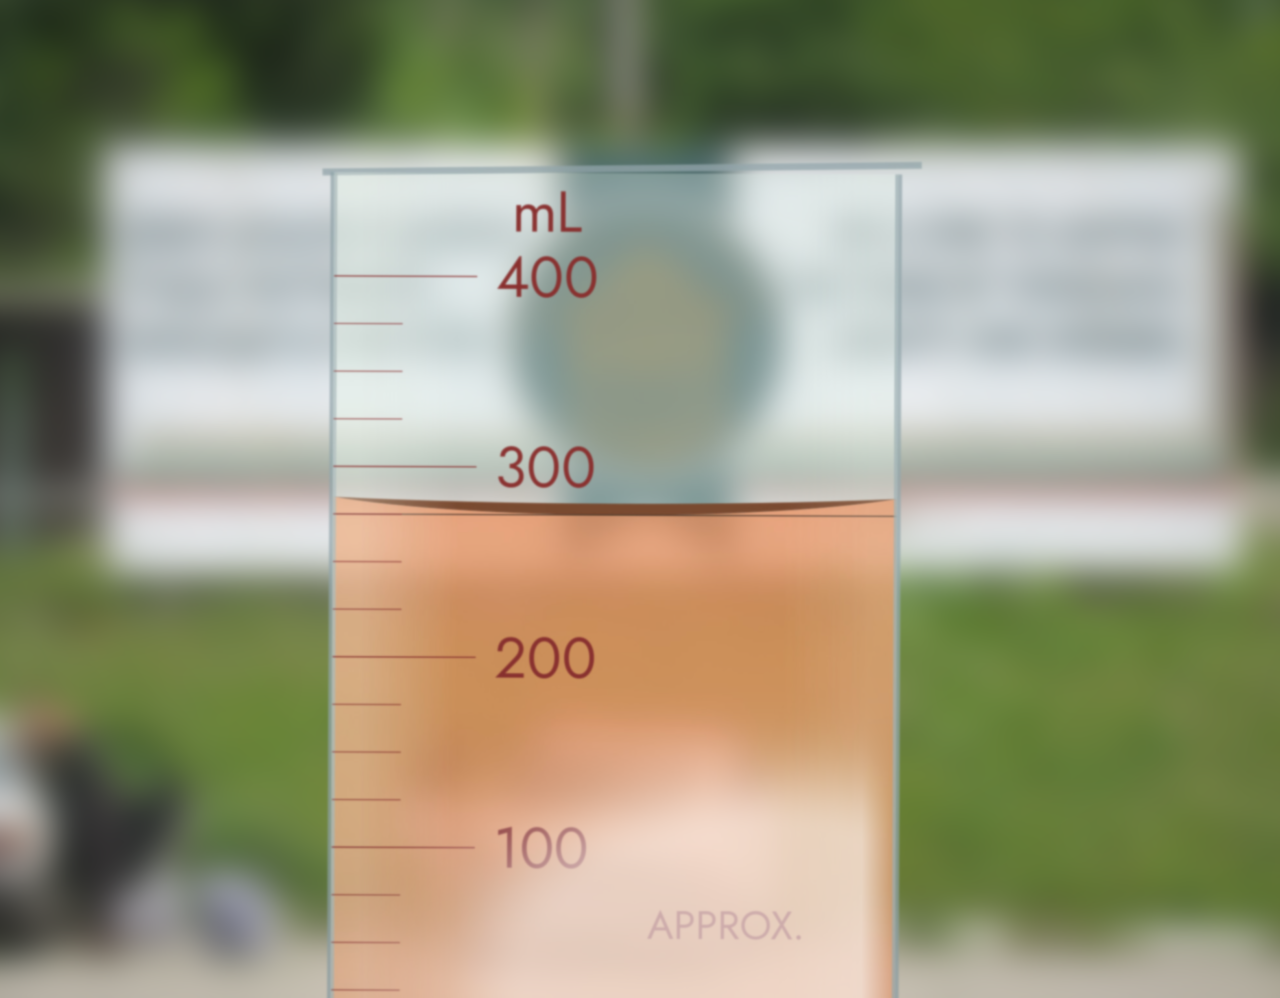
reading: 275mL
